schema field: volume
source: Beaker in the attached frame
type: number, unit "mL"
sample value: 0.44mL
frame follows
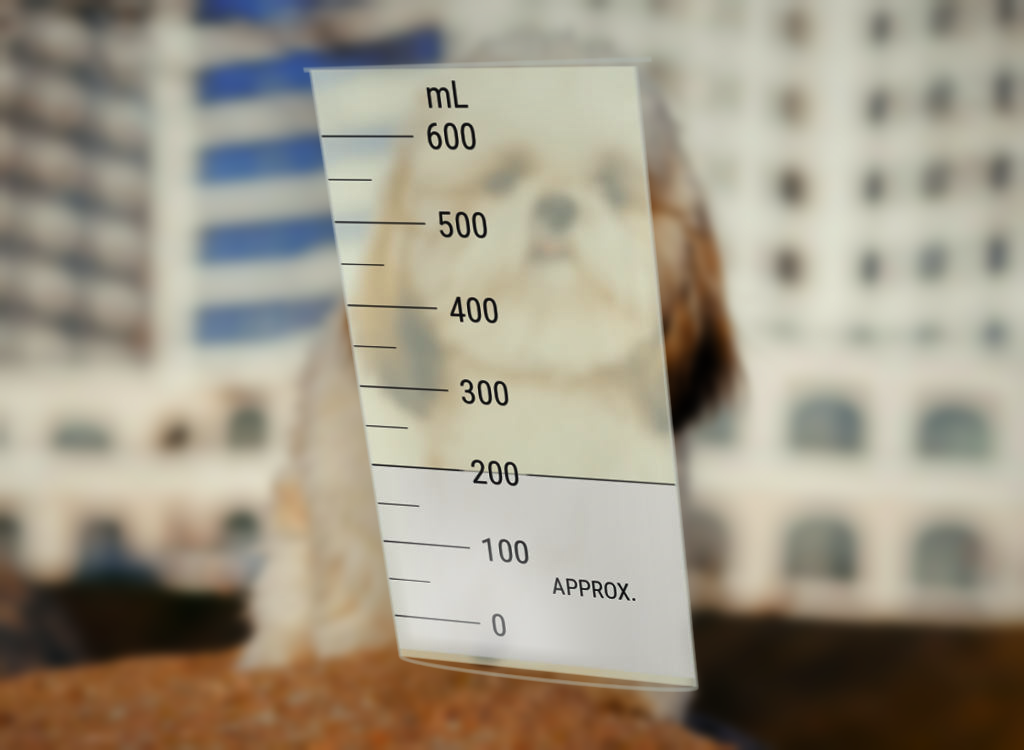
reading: 200mL
